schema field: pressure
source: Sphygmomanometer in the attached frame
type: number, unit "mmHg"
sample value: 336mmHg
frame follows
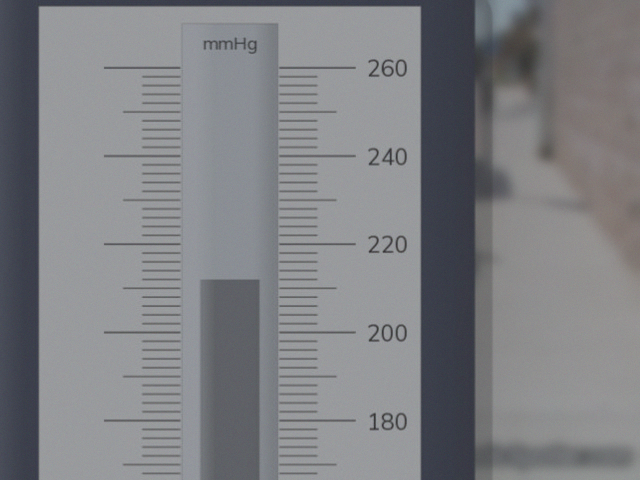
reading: 212mmHg
